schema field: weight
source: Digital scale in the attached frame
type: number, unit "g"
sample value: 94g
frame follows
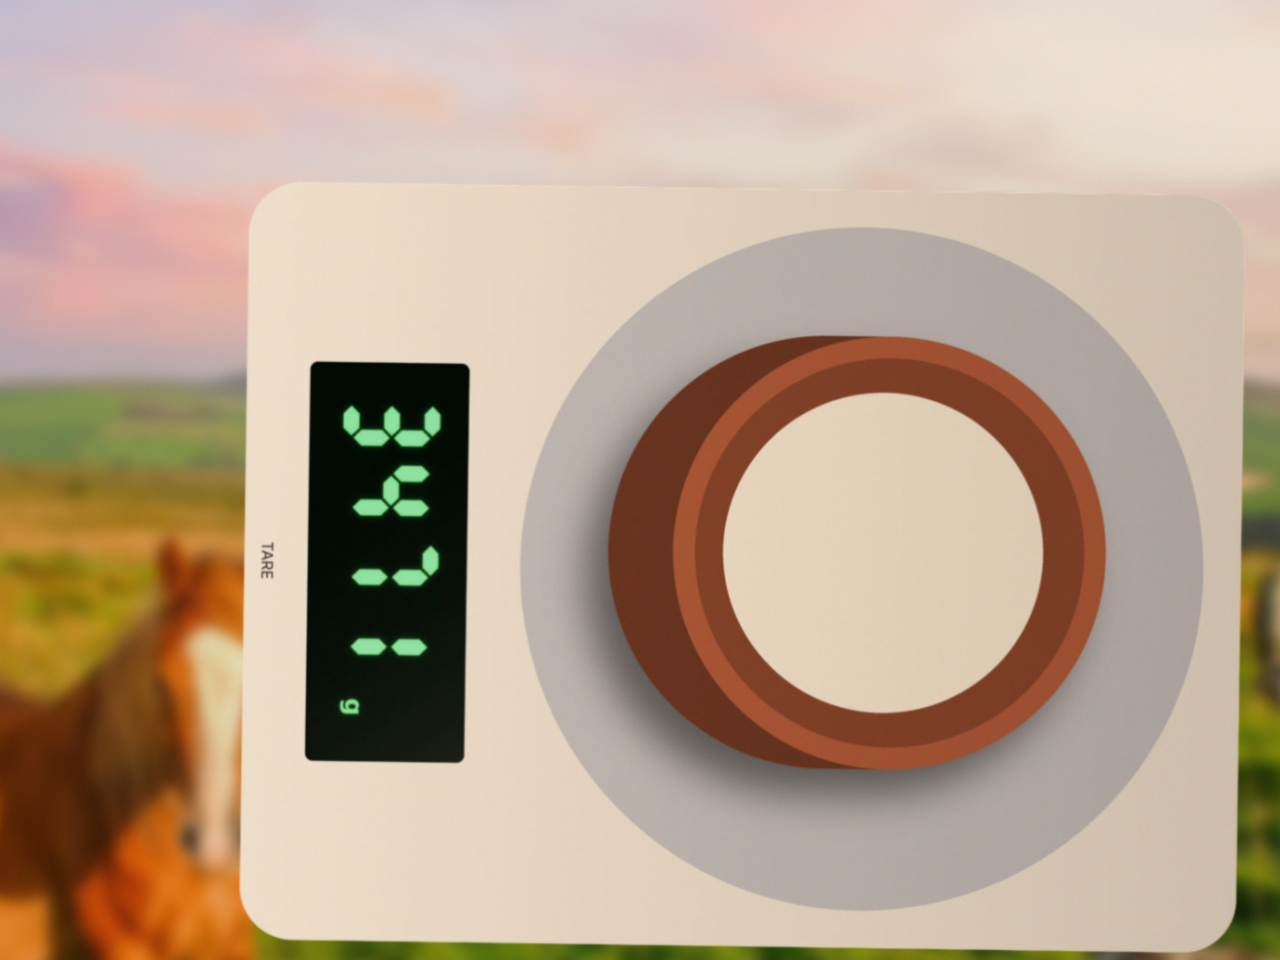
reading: 3471g
